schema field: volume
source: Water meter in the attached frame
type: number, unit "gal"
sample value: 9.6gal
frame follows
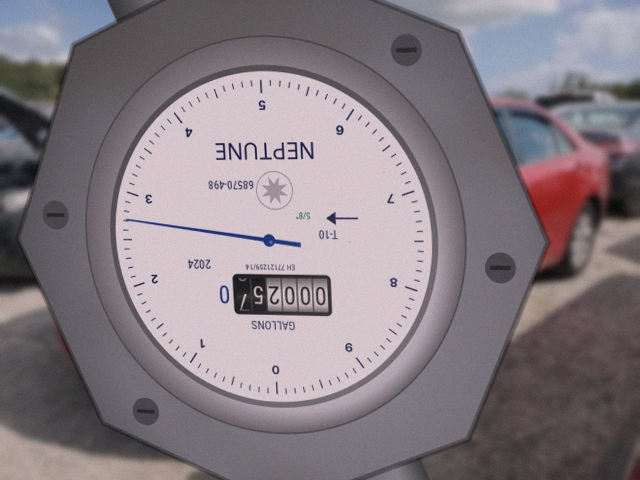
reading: 2572.7gal
